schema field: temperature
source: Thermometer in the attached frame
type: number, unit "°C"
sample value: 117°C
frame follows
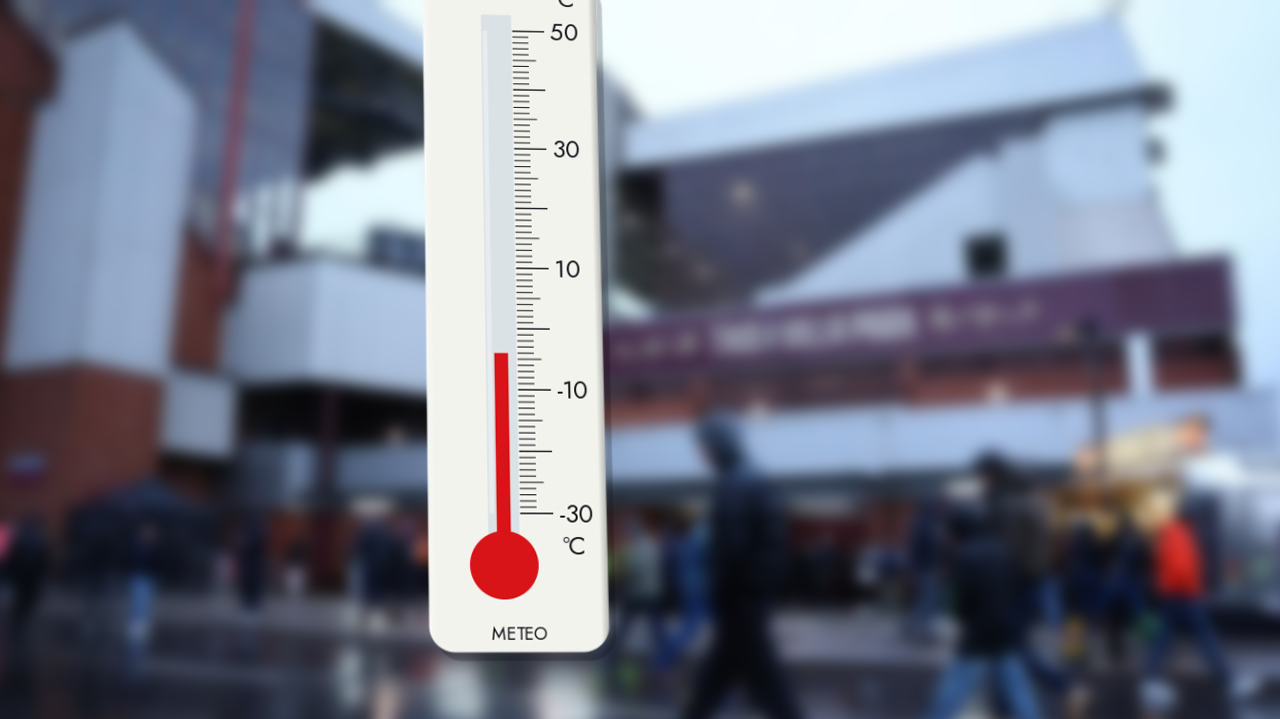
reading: -4°C
